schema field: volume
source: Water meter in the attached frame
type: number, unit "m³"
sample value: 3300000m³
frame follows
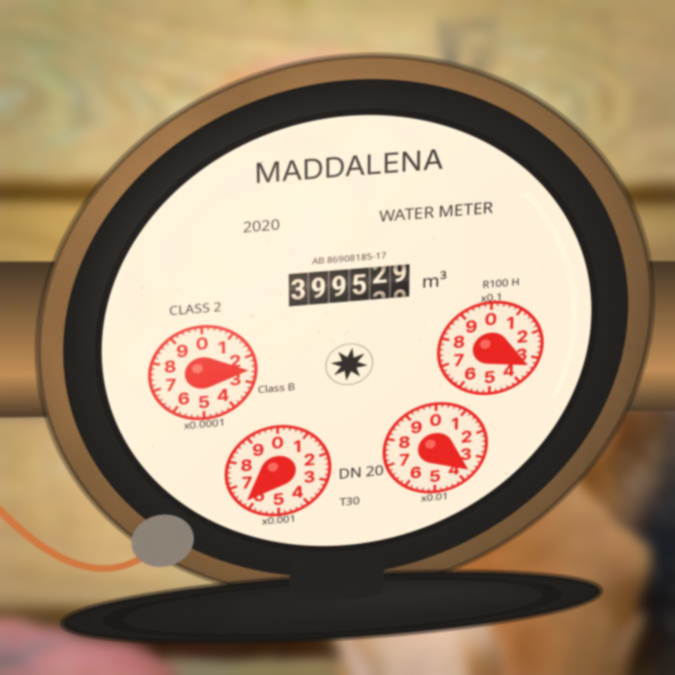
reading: 399529.3362m³
